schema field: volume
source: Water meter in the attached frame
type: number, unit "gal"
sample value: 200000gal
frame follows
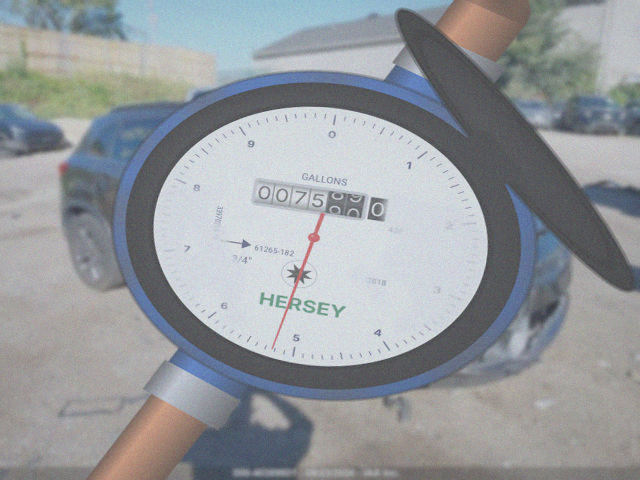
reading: 75895.2gal
